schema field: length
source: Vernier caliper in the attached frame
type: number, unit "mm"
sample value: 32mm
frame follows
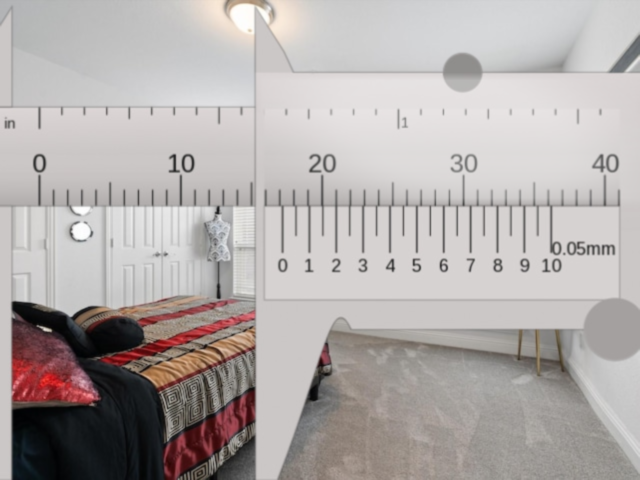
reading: 17.2mm
